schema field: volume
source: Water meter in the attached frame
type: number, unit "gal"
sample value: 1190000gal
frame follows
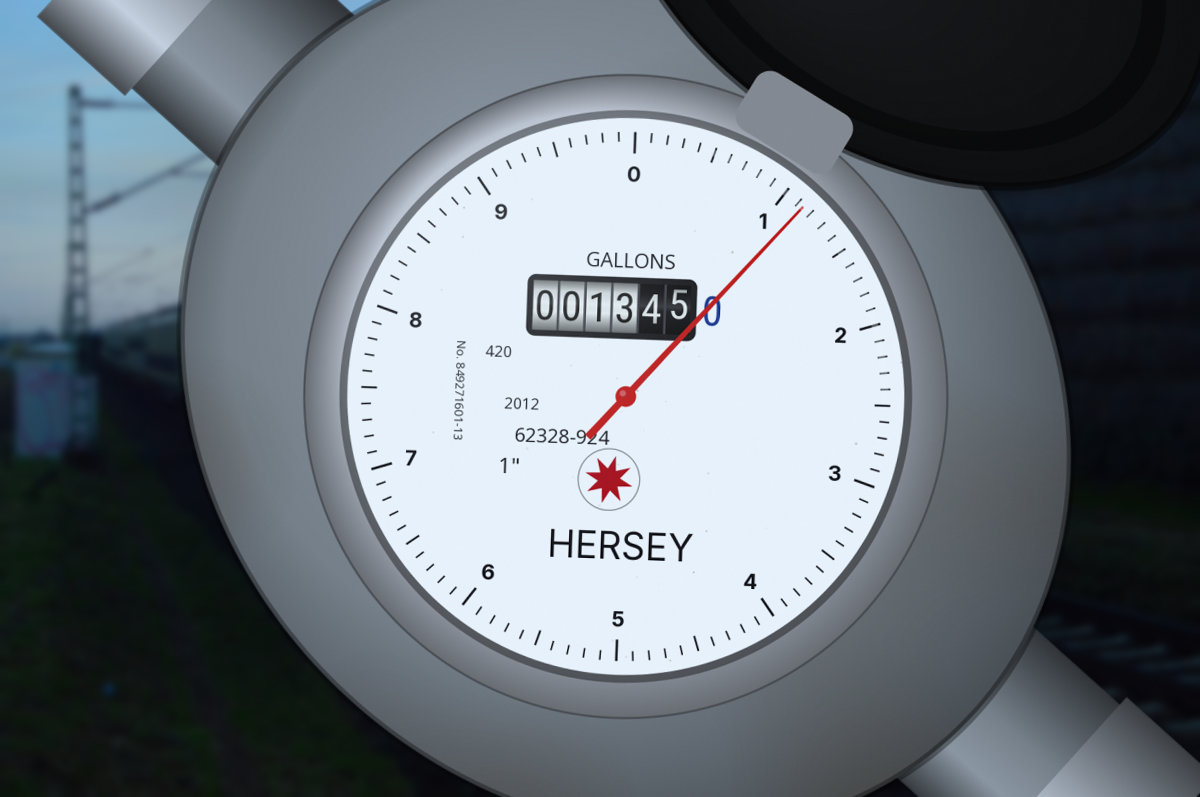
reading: 13451.1gal
